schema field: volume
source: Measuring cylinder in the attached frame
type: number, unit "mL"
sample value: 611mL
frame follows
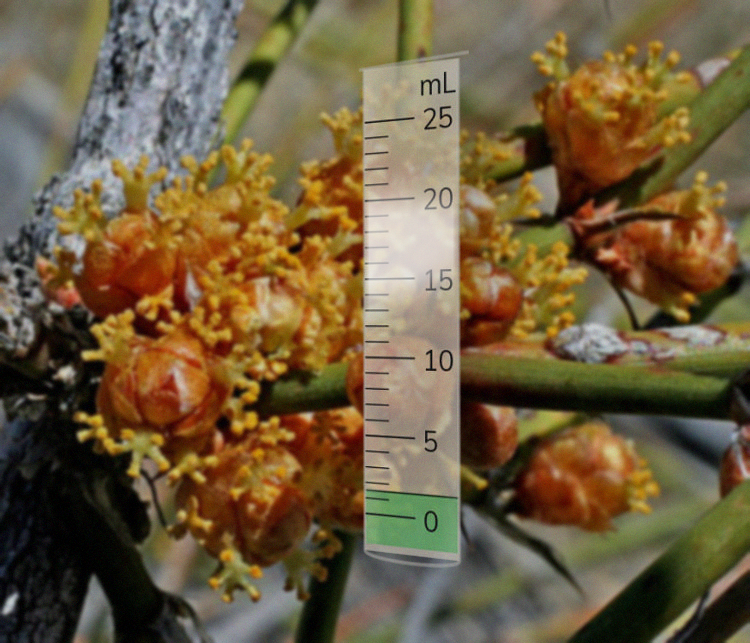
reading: 1.5mL
